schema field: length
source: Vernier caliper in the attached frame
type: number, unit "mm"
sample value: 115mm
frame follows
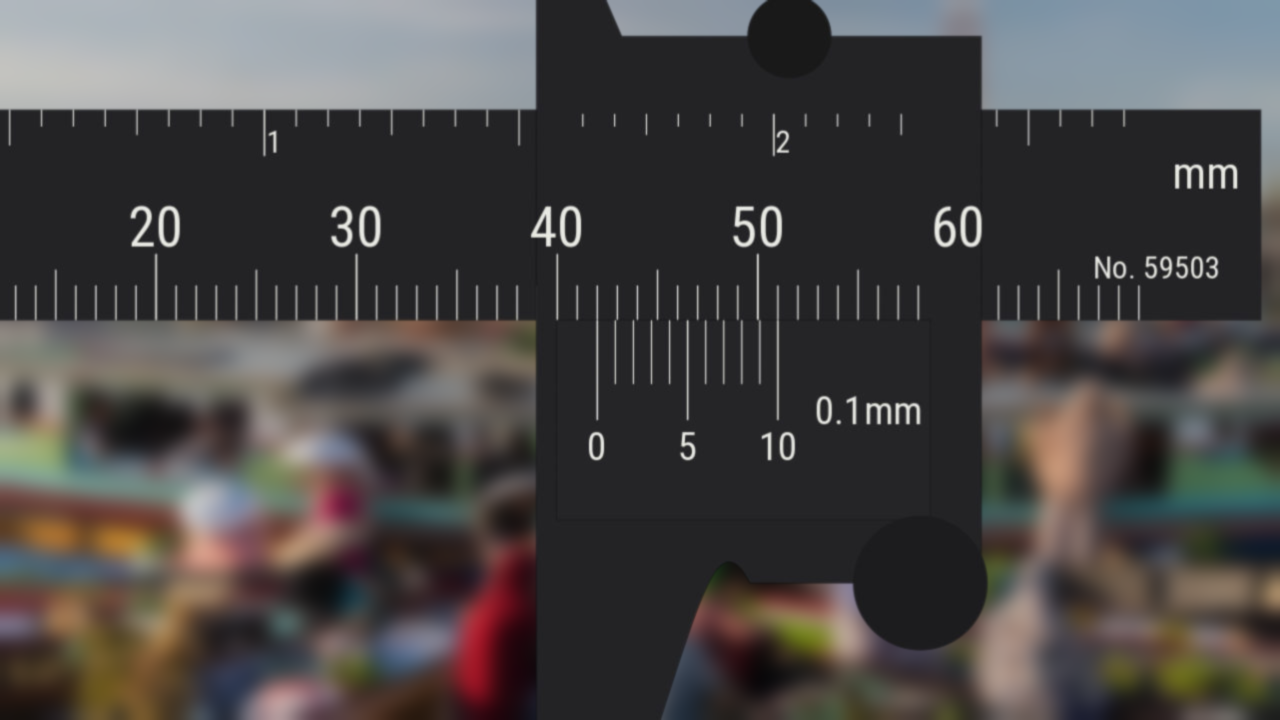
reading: 42.0mm
